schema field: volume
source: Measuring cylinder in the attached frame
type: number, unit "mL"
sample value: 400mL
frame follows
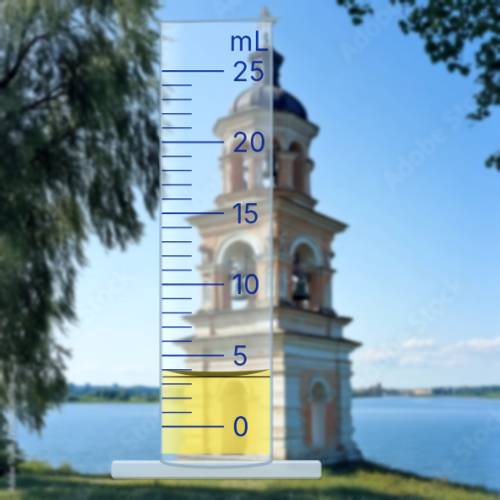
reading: 3.5mL
